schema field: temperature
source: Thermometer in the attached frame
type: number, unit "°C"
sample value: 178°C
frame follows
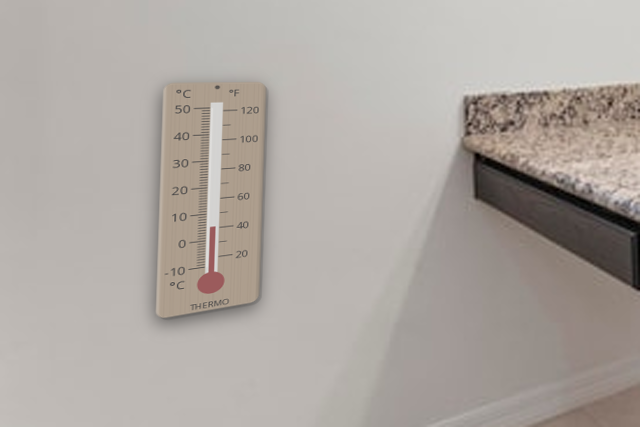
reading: 5°C
